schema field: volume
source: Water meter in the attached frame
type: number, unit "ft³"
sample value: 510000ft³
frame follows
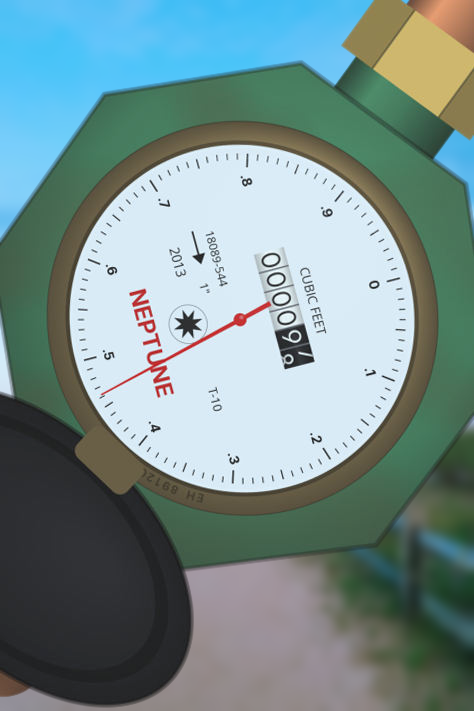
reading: 97.46ft³
